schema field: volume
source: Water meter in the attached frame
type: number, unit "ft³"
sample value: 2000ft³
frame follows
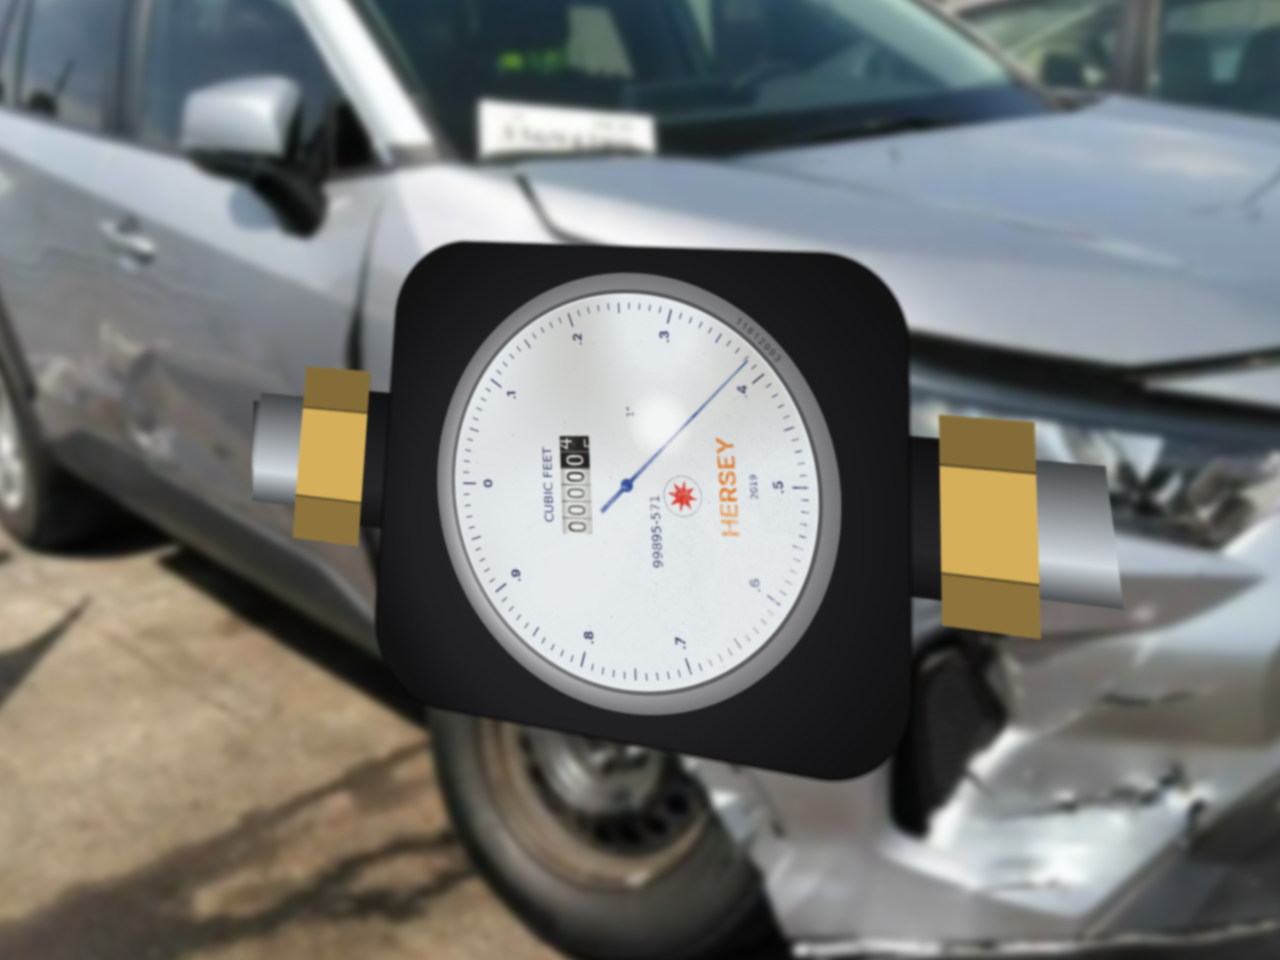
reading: 4.38ft³
